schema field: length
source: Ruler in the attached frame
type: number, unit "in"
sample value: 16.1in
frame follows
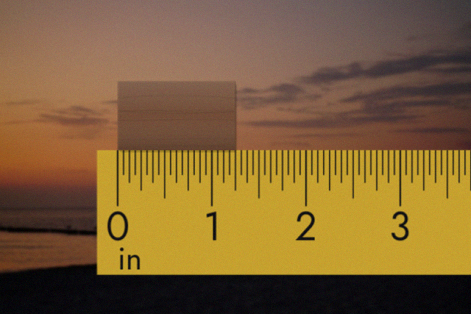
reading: 1.25in
